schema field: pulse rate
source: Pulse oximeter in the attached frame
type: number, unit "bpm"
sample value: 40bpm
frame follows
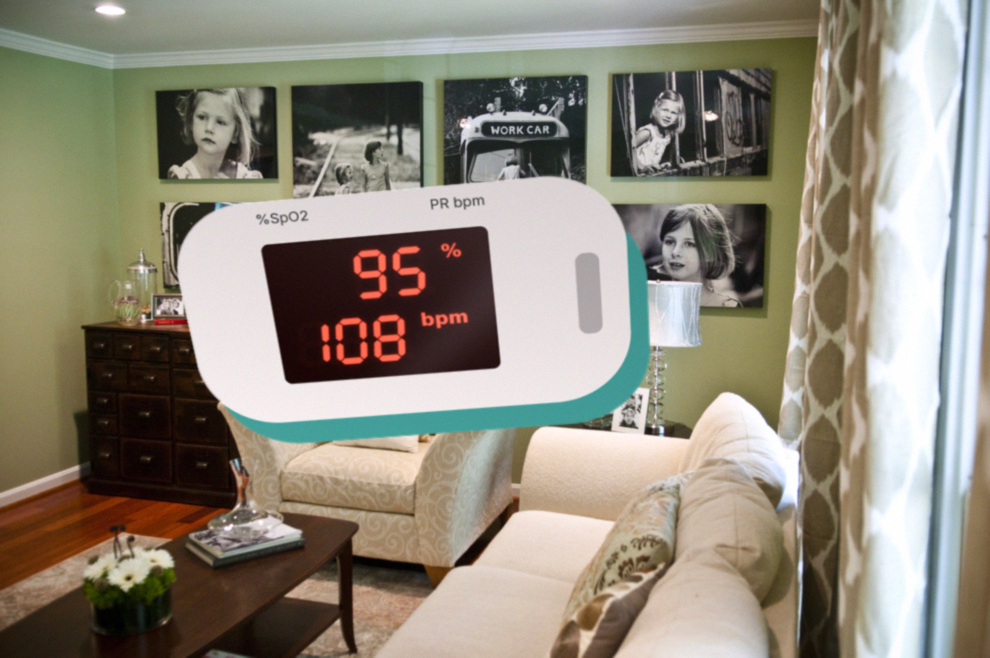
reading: 108bpm
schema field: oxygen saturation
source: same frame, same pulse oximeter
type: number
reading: 95%
